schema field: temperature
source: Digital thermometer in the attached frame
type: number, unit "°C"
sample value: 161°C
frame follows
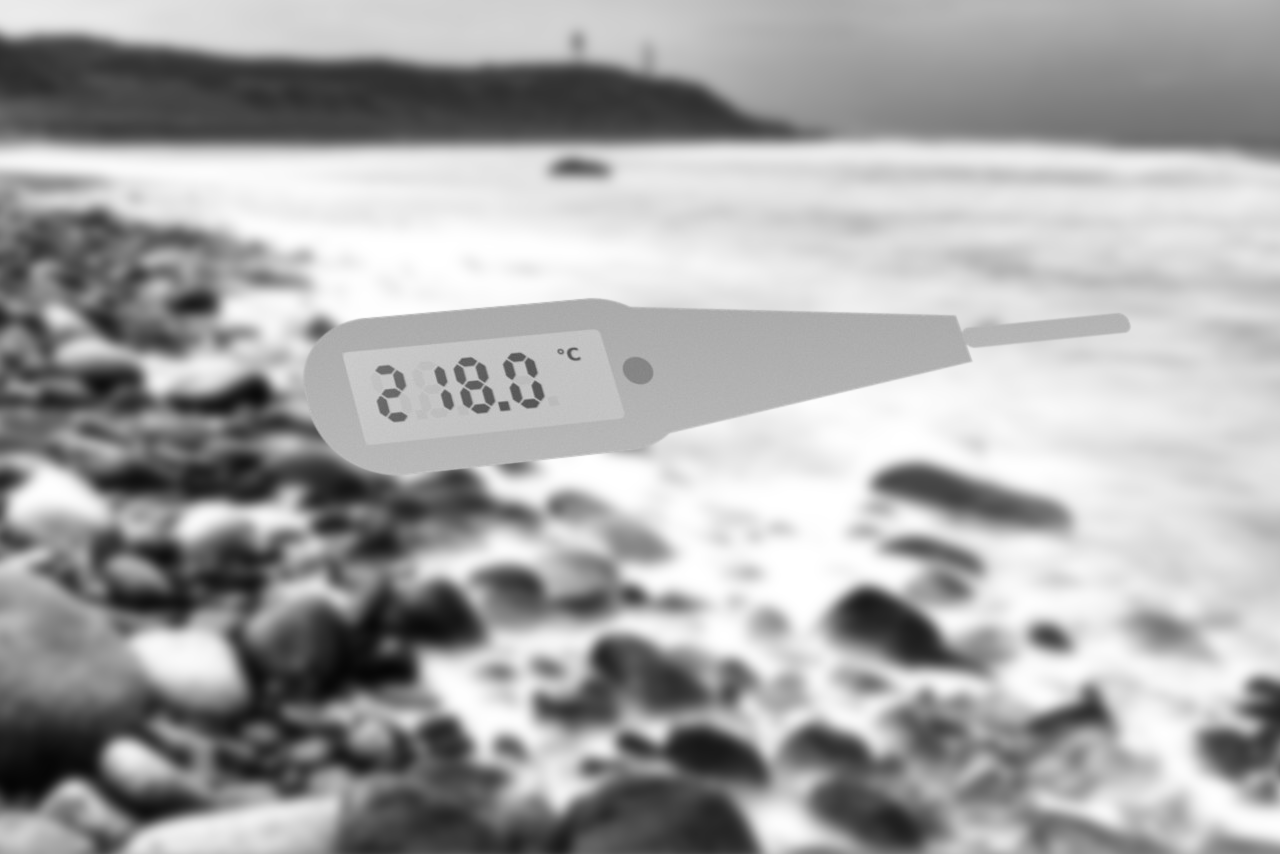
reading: 218.0°C
